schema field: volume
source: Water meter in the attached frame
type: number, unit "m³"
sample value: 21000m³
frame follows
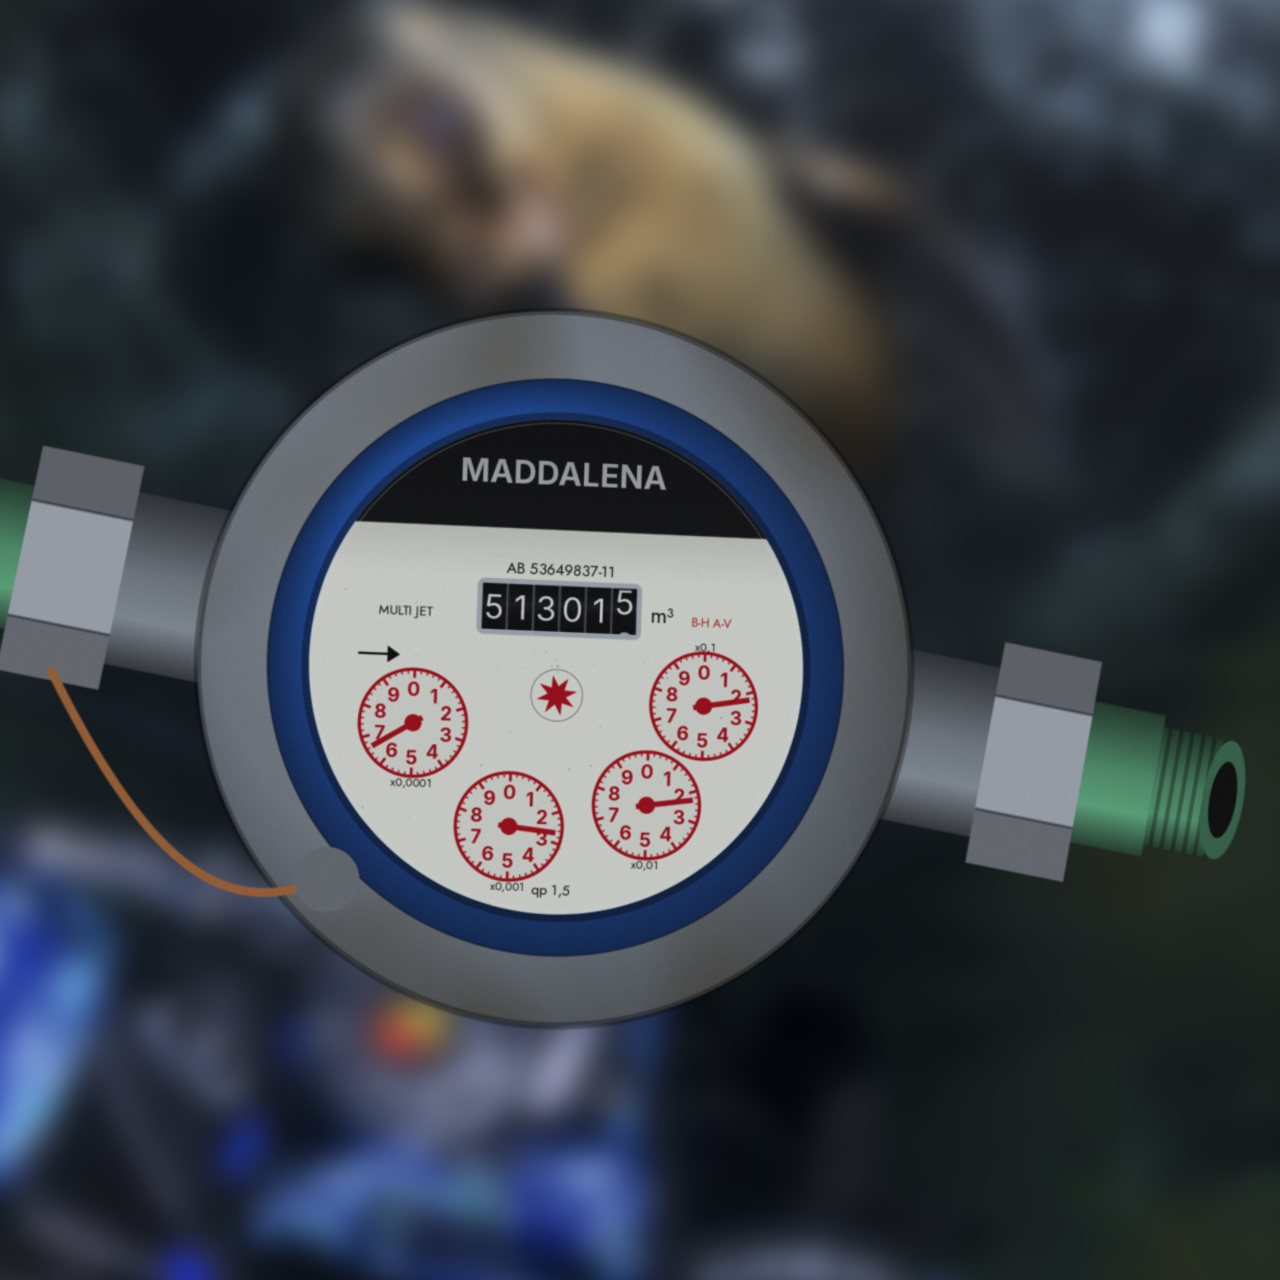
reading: 513015.2226m³
